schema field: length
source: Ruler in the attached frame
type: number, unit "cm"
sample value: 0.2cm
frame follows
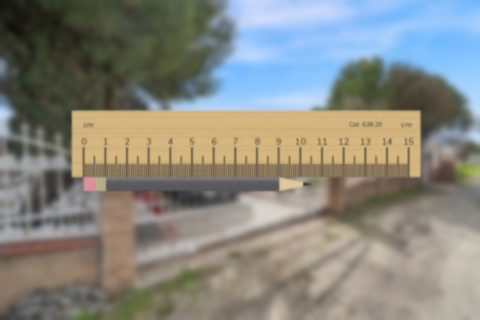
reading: 10.5cm
